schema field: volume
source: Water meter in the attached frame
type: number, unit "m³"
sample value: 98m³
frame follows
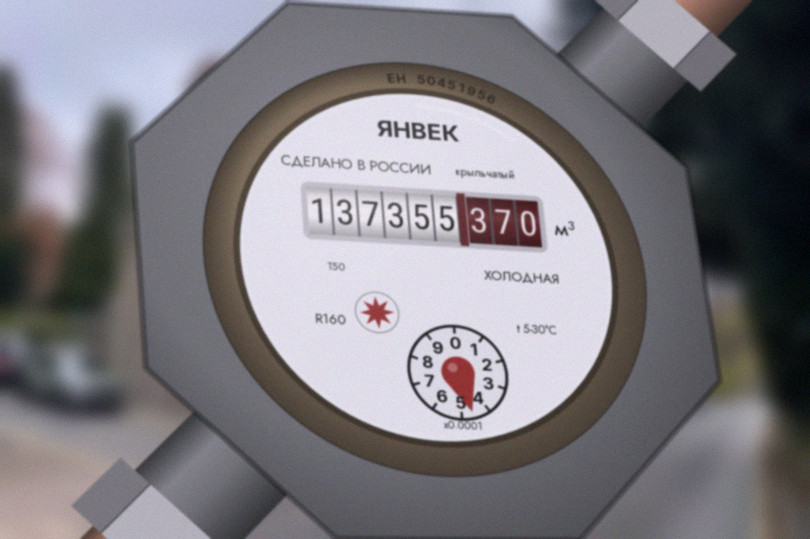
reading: 137355.3704m³
